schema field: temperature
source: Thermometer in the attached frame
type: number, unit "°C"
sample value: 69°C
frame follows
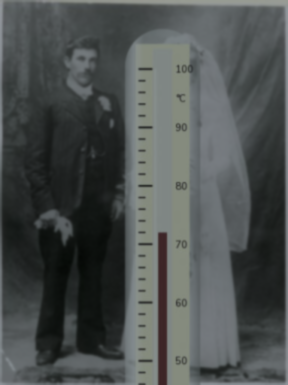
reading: 72°C
